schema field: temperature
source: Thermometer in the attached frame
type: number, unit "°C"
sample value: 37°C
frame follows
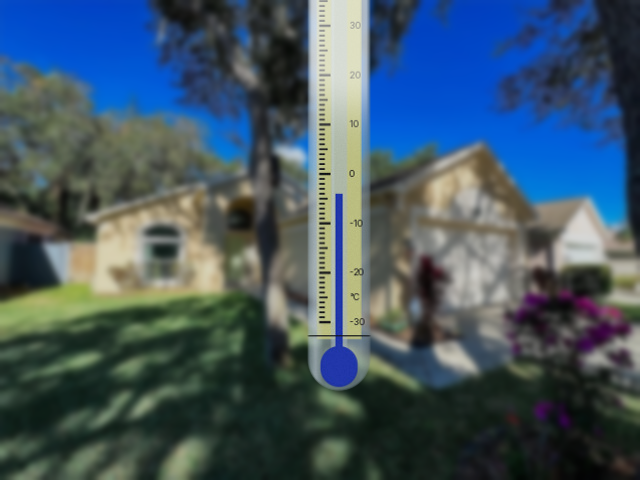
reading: -4°C
